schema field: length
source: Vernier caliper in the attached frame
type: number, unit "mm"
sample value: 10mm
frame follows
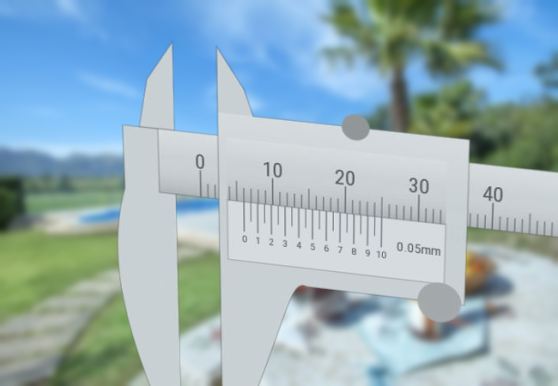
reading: 6.0mm
